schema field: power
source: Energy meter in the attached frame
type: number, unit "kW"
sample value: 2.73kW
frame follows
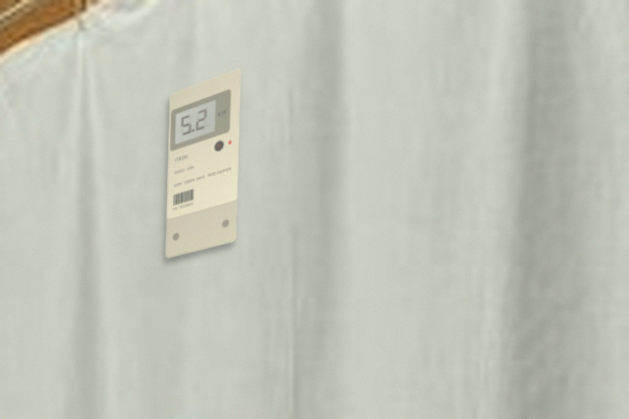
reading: 5.2kW
